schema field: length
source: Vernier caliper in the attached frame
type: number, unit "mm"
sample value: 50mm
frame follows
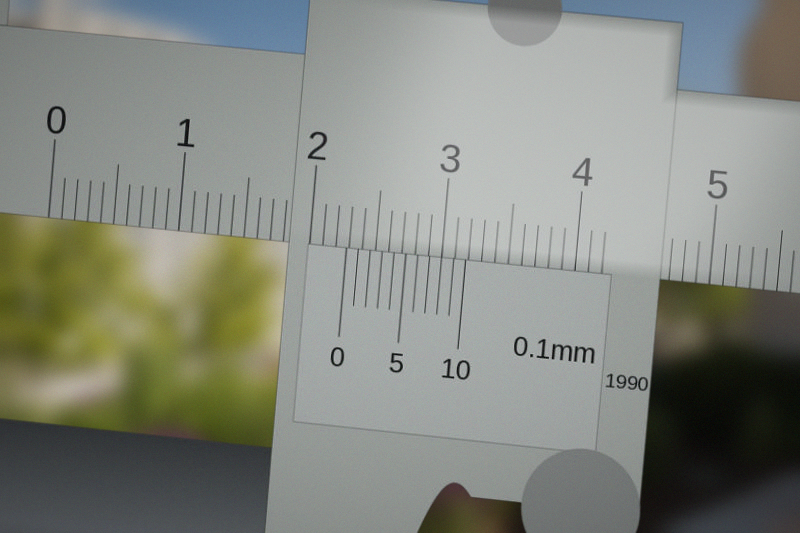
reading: 22.8mm
